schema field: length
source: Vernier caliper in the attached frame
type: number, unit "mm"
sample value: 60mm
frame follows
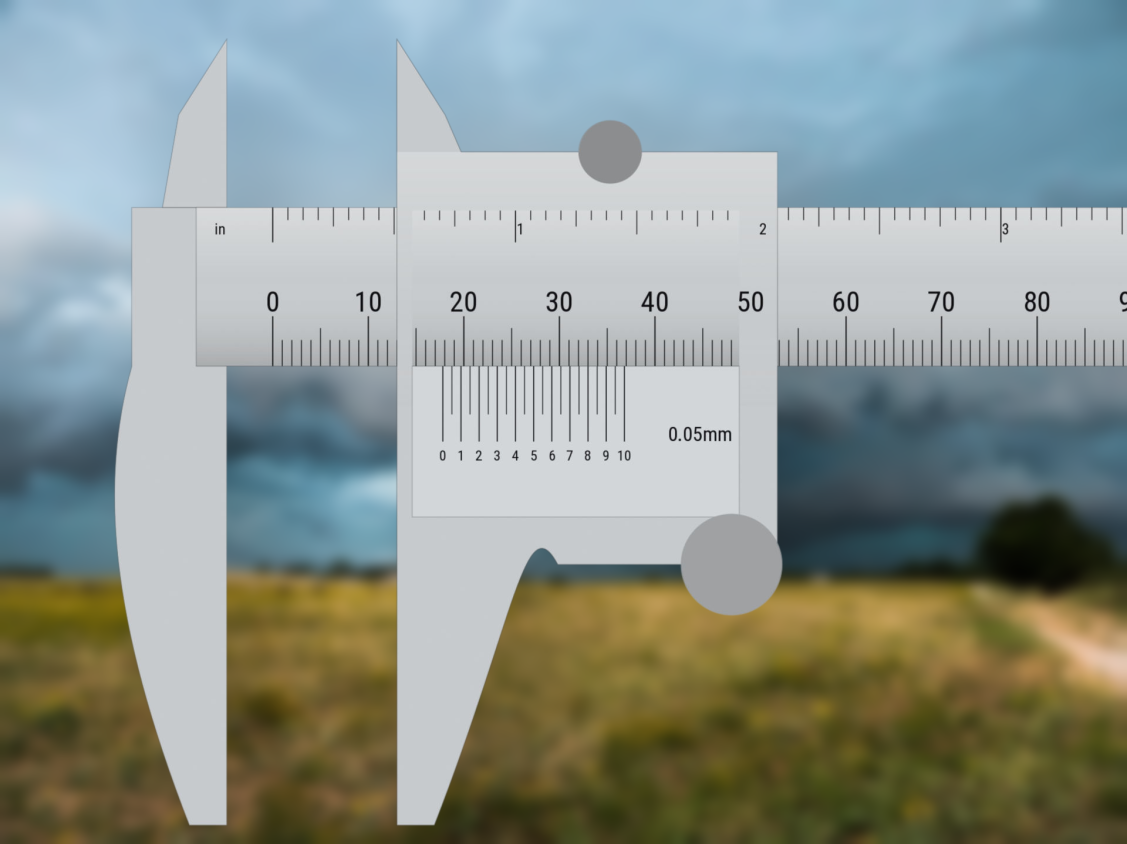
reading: 17.8mm
